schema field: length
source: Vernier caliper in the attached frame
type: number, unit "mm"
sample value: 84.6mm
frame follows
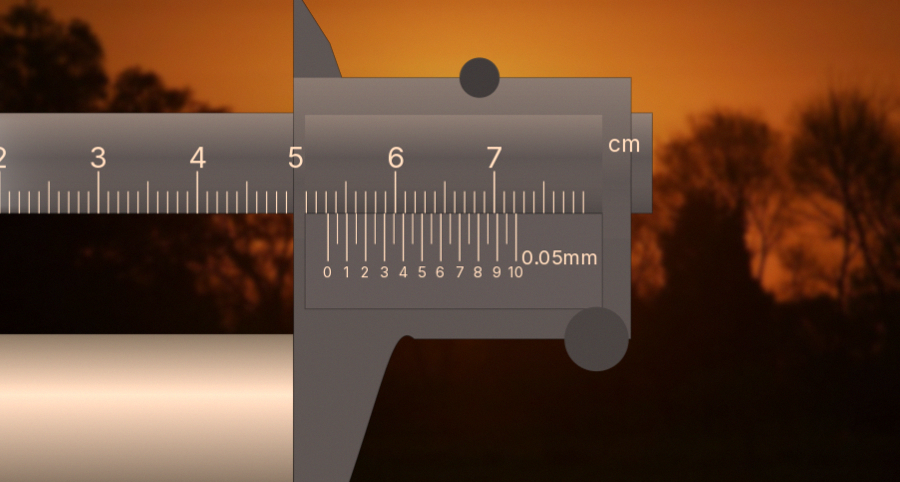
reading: 53.2mm
